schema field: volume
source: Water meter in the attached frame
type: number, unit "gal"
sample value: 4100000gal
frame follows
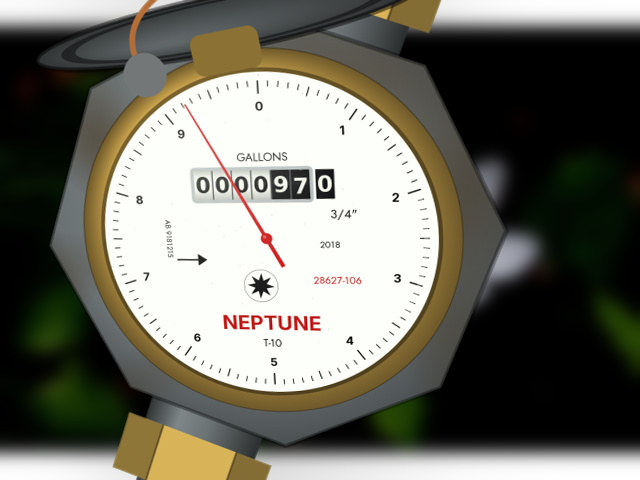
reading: 969.2gal
